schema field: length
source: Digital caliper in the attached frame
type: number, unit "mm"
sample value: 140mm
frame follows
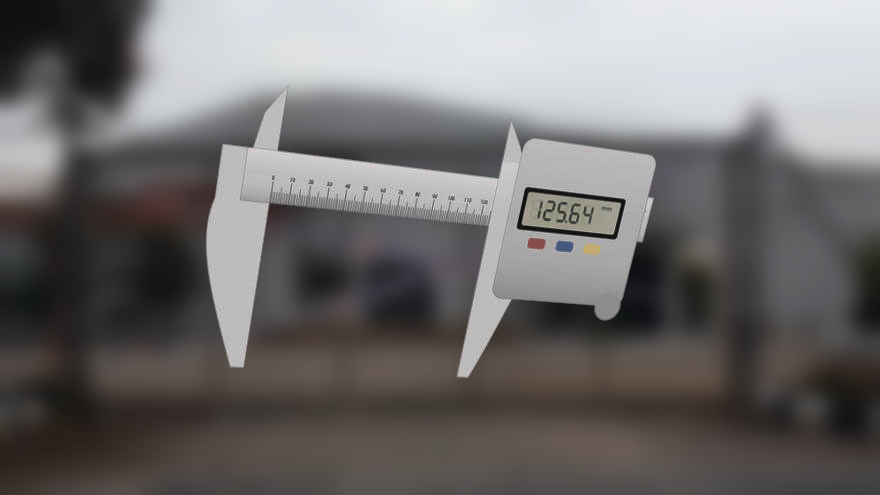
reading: 125.64mm
